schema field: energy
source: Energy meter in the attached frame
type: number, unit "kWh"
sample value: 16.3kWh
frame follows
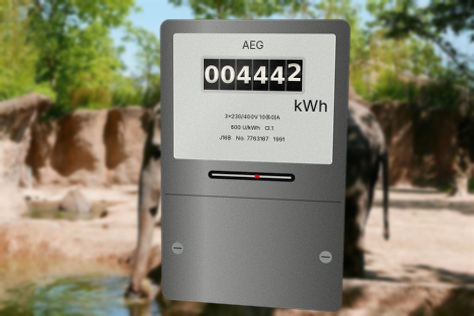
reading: 4442kWh
